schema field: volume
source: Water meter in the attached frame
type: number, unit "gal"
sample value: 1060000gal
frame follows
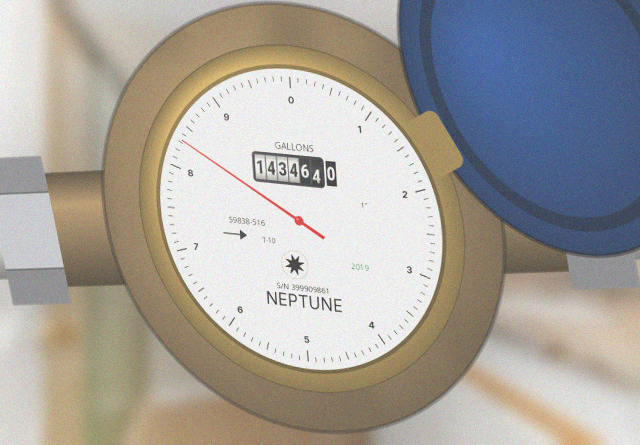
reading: 1434638.3gal
